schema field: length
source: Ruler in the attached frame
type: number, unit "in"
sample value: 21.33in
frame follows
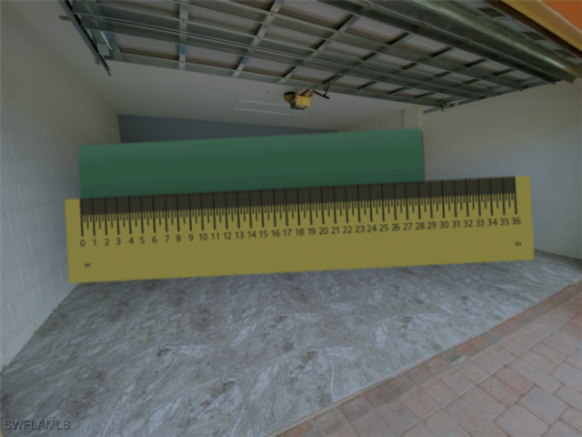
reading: 28.5in
